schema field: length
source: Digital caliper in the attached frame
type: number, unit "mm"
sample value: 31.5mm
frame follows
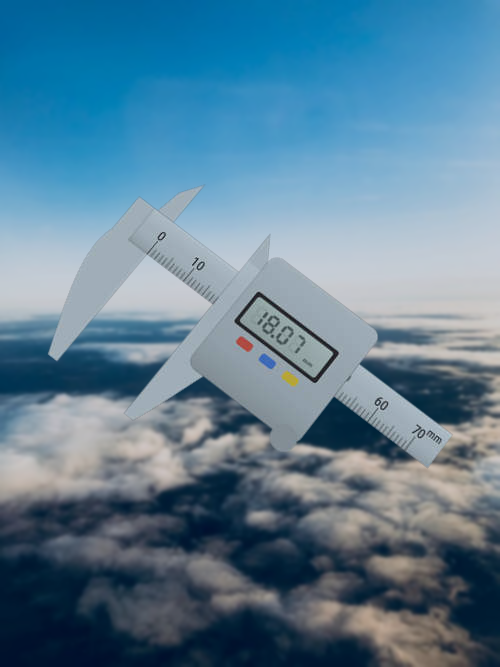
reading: 18.07mm
